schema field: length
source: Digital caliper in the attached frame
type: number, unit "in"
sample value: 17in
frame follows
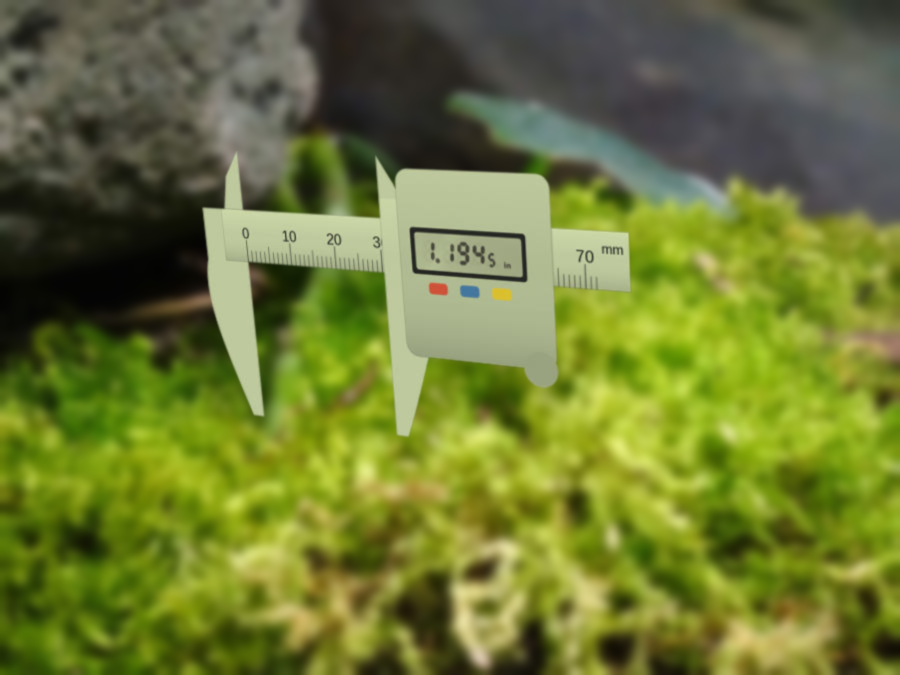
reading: 1.1945in
